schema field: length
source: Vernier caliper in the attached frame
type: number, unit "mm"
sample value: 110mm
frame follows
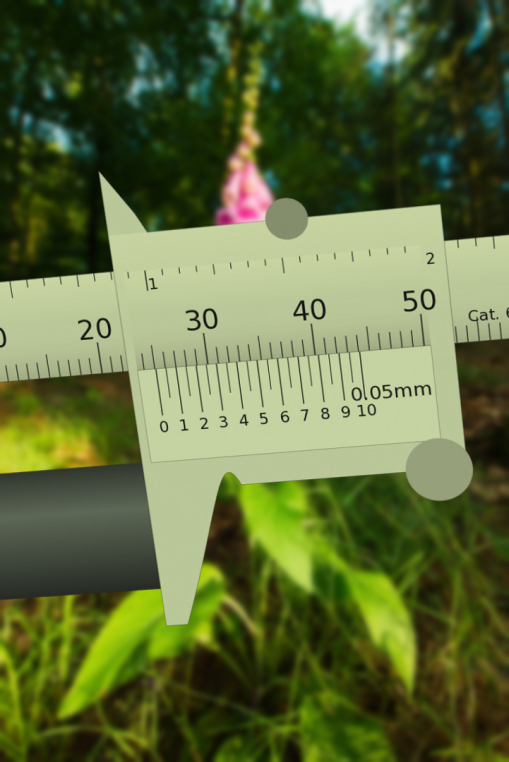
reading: 25.1mm
